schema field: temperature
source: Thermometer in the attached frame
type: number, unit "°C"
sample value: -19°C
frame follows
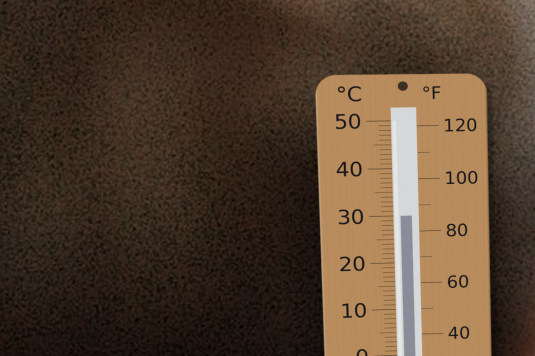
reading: 30°C
